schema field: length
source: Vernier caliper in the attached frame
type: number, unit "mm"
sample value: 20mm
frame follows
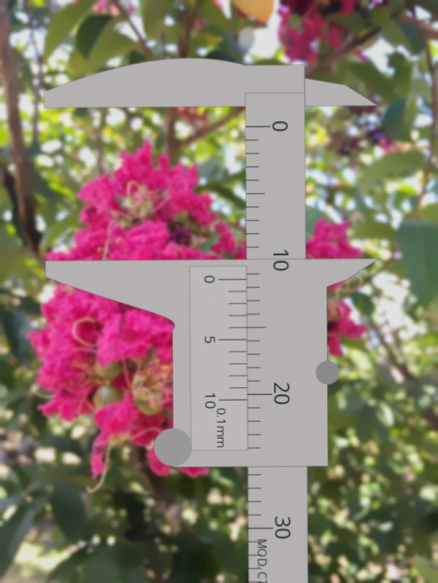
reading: 11.4mm
